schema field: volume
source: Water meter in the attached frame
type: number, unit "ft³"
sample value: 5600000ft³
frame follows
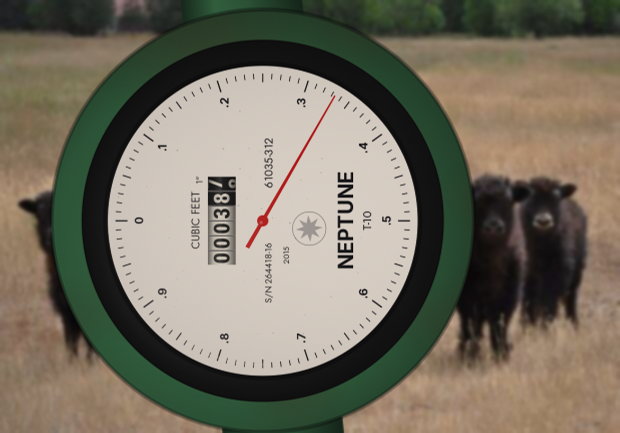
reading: 387.33ft³
